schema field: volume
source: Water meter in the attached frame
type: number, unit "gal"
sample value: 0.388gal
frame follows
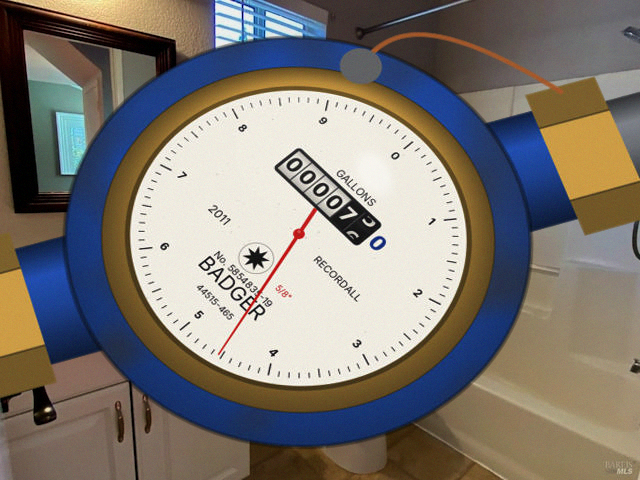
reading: 754.5gal
